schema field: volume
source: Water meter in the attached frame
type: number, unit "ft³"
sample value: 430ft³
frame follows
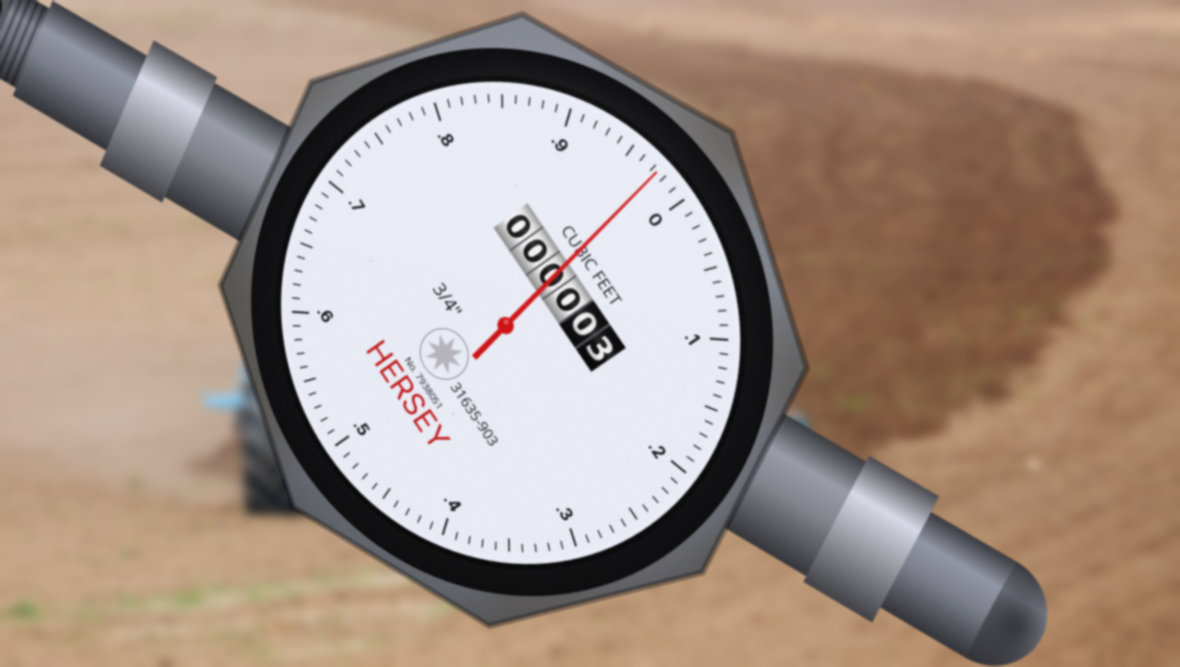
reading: 2.97ft³
